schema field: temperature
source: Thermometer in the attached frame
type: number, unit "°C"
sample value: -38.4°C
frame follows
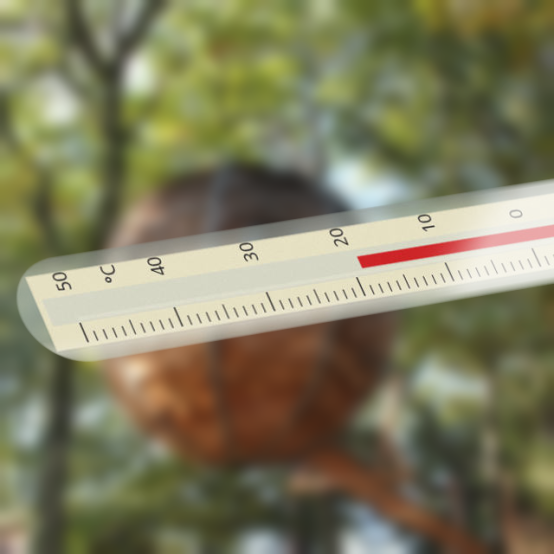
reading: 19°C
